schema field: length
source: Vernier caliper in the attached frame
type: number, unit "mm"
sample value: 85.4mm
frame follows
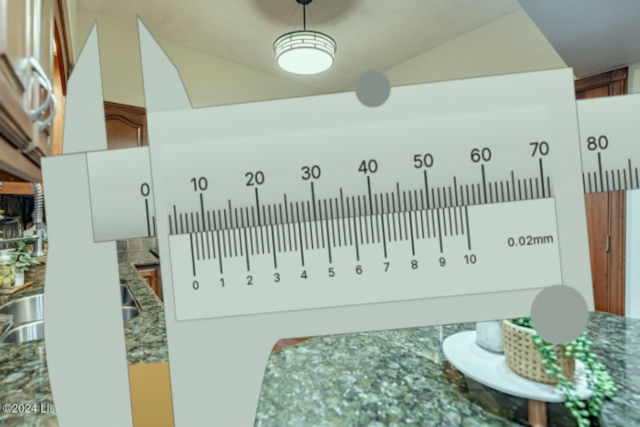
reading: 7.5mm
